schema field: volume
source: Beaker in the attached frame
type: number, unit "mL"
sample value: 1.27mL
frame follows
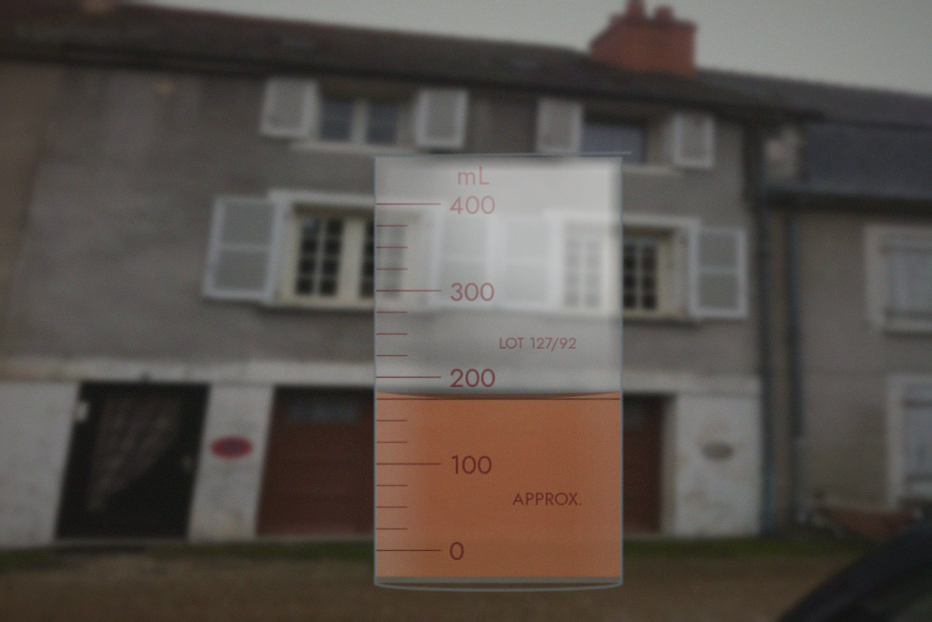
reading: 175mL
